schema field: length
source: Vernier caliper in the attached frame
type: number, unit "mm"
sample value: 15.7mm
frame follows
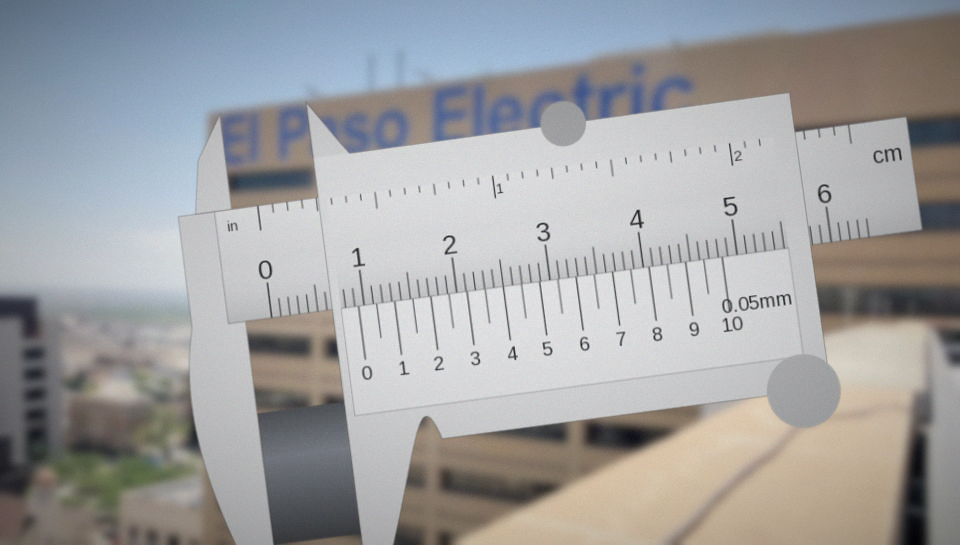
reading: 9.4mm
